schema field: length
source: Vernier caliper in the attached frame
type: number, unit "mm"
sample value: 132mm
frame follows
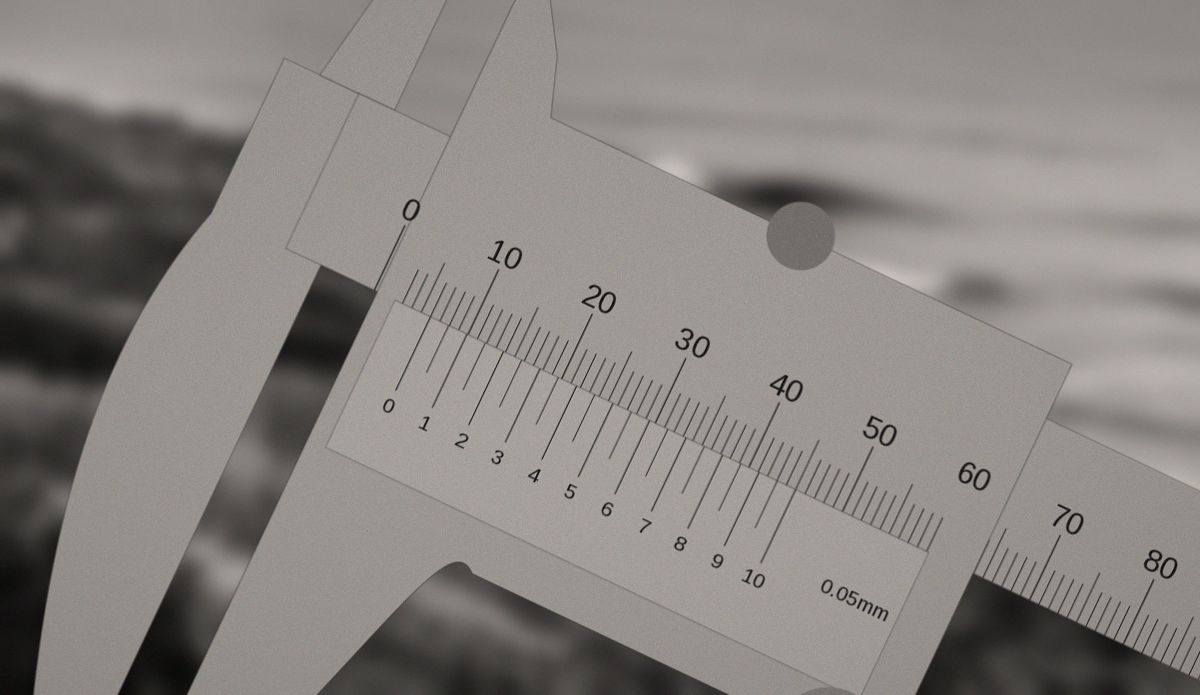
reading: 6.0mm
